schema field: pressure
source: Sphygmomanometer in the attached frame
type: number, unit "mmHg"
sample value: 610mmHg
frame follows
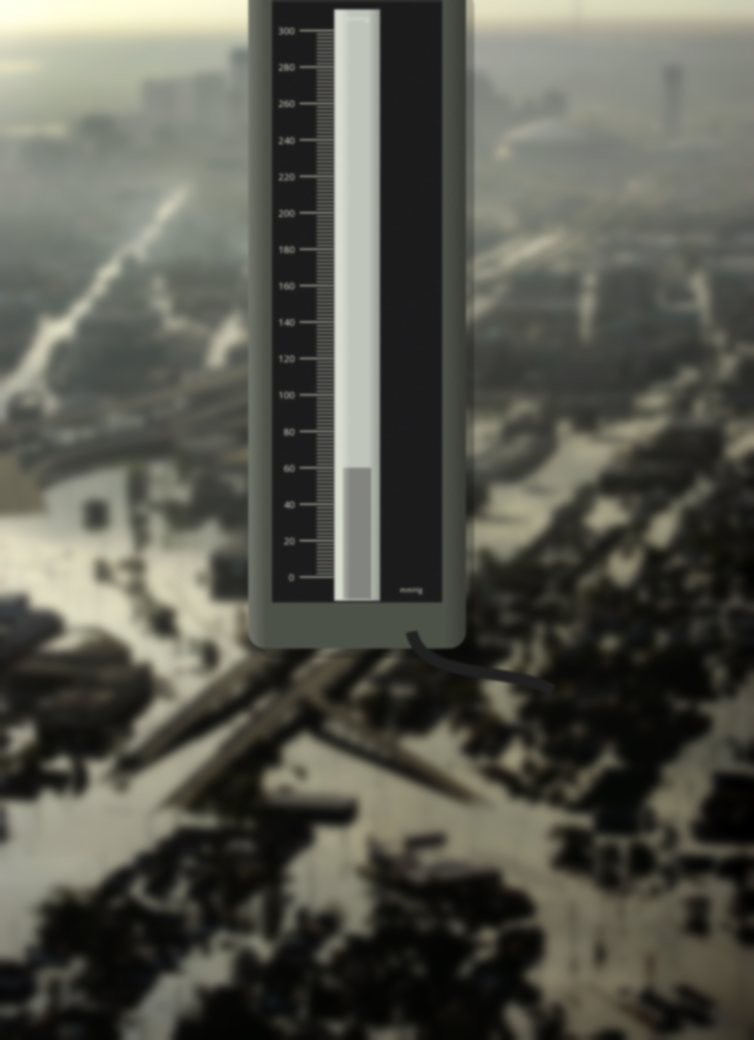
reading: 60mmHg
